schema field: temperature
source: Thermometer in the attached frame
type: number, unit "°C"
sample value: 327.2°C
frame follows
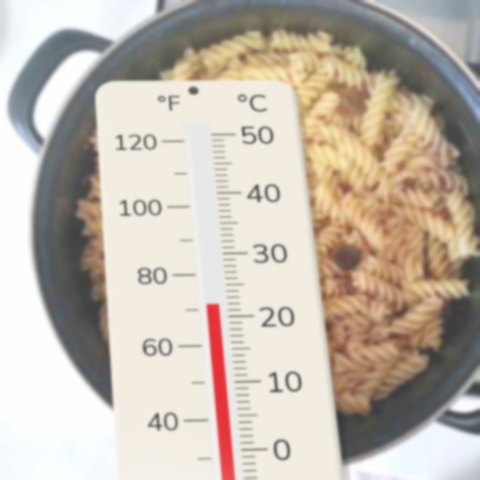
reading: 22°C
